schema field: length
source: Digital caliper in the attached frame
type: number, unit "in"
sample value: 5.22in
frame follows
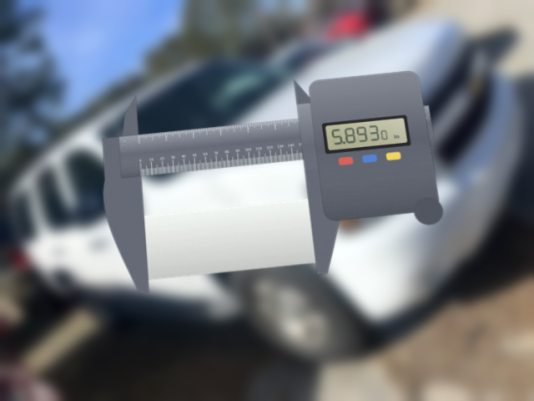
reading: 5.8930in
